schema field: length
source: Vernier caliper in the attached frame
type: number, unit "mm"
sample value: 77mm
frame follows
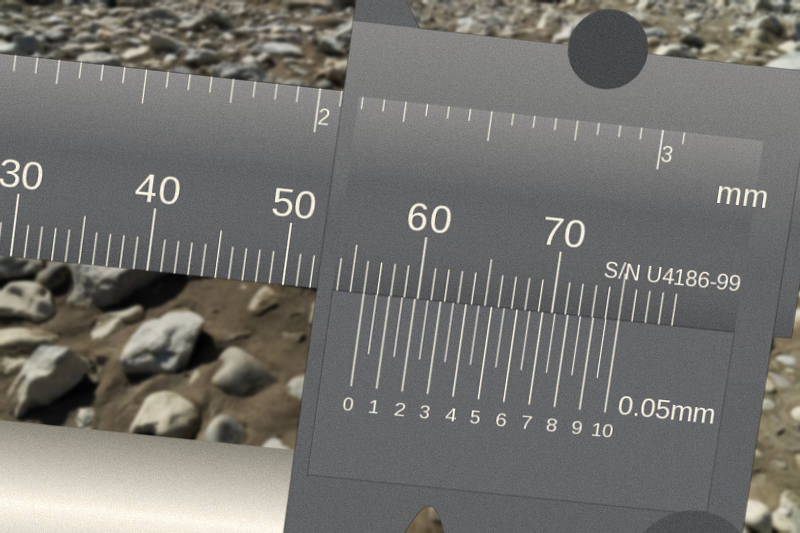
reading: 56.0mm
